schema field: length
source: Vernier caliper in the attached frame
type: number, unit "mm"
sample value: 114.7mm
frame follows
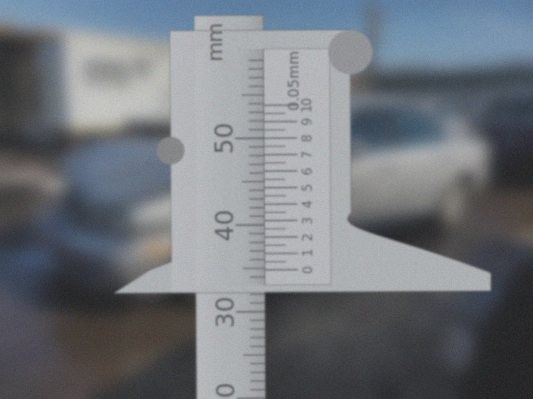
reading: 34.8mm
